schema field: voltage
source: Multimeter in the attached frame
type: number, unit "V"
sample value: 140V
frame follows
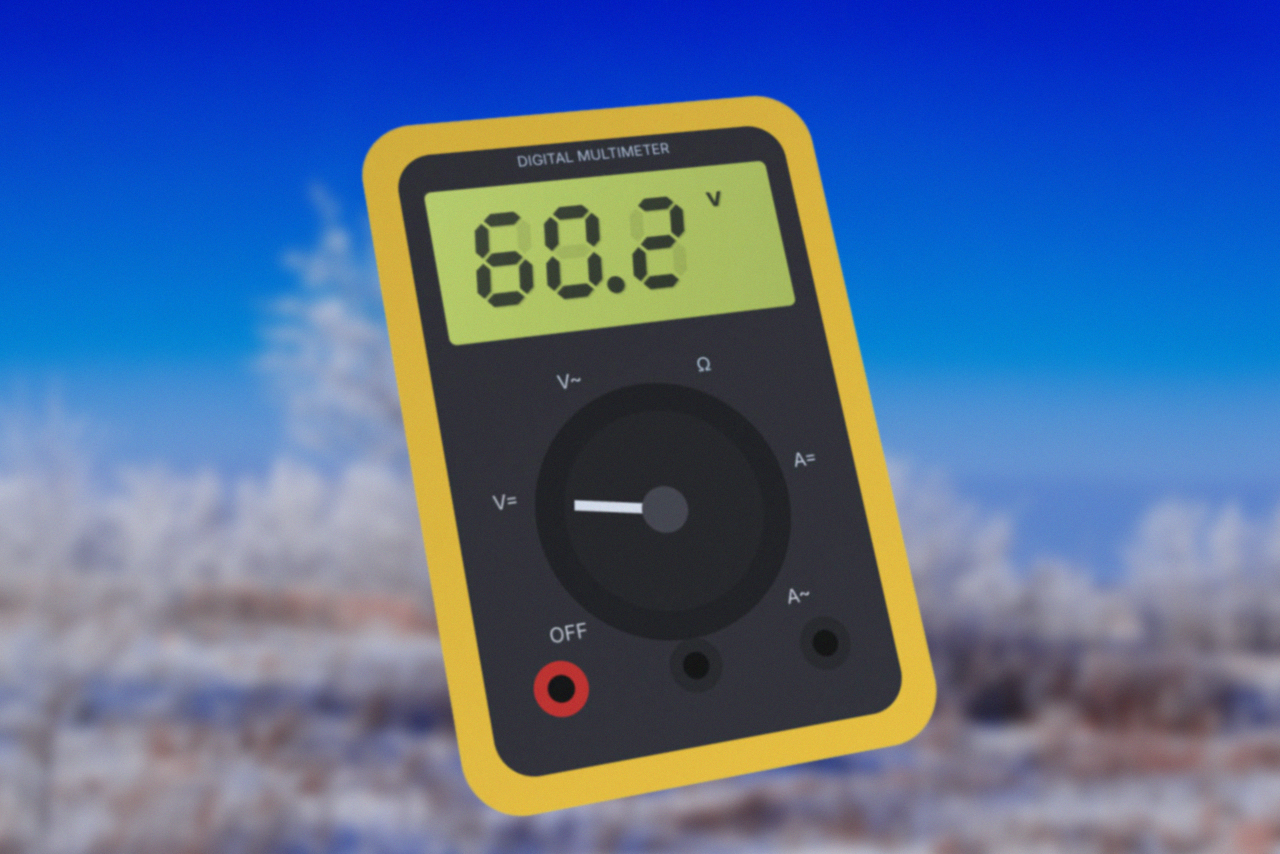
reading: 60.2V
